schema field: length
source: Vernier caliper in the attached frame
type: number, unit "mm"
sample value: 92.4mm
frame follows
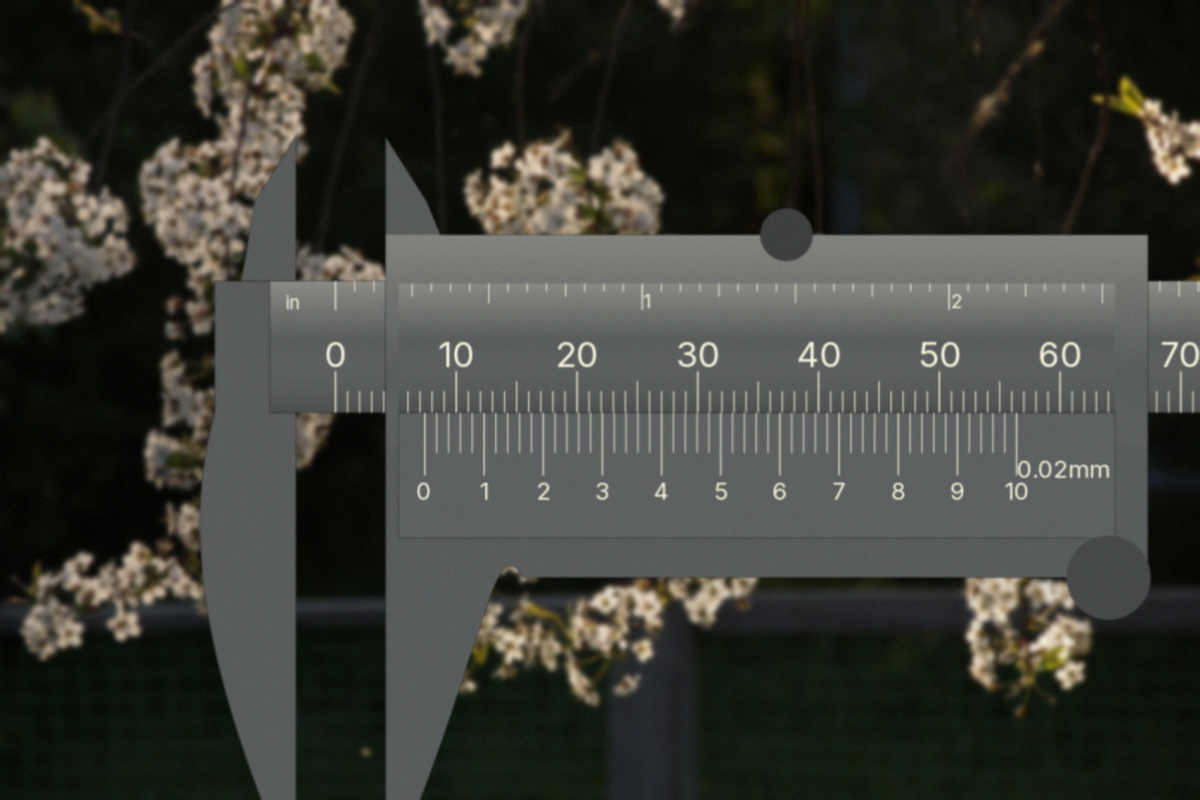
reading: 7.4mm
